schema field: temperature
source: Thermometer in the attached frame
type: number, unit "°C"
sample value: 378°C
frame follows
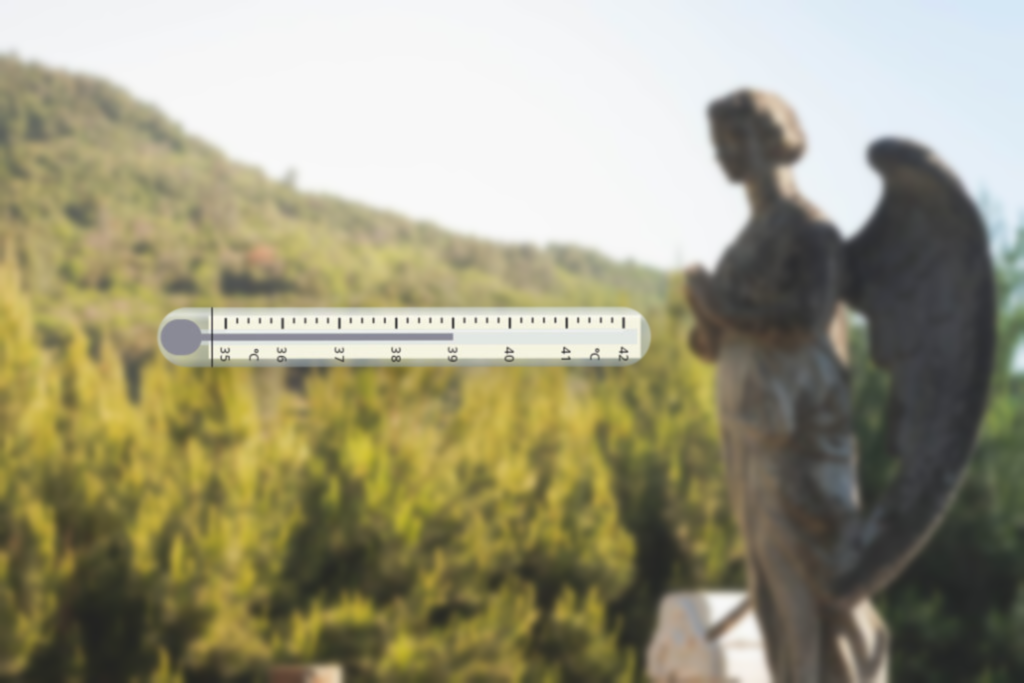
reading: 39°C
